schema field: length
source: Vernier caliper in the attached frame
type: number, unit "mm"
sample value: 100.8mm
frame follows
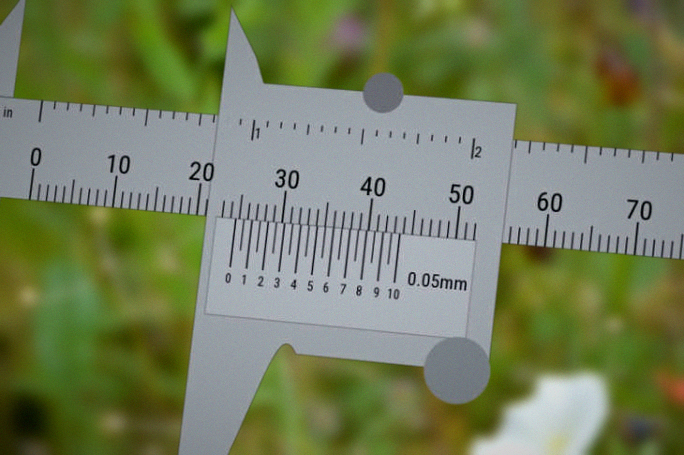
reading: 24.6mm
